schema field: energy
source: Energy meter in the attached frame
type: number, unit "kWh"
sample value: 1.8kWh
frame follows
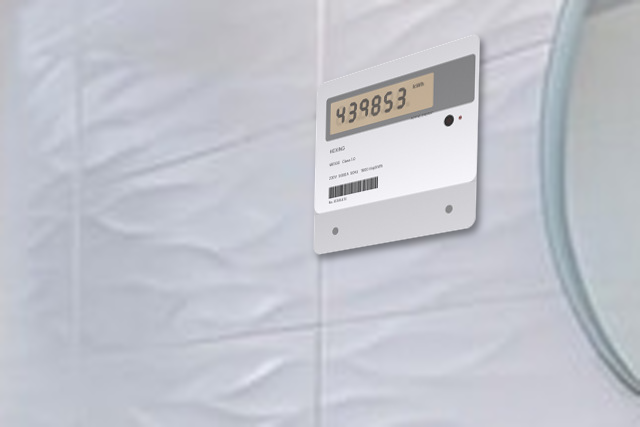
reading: 439853kWh
